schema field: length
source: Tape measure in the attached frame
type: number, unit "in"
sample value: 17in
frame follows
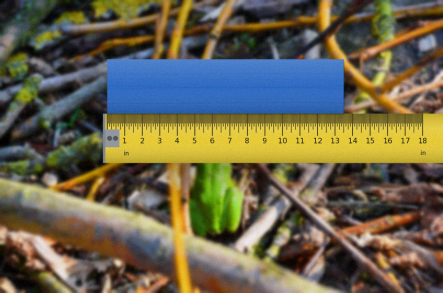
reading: 13.5in
